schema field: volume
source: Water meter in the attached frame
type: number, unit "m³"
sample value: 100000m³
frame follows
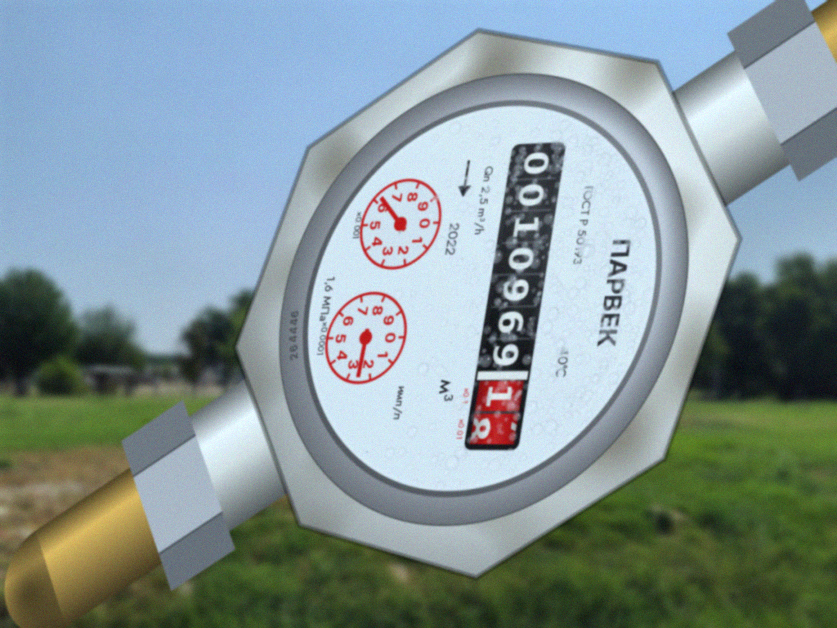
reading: 10969.1762m³
